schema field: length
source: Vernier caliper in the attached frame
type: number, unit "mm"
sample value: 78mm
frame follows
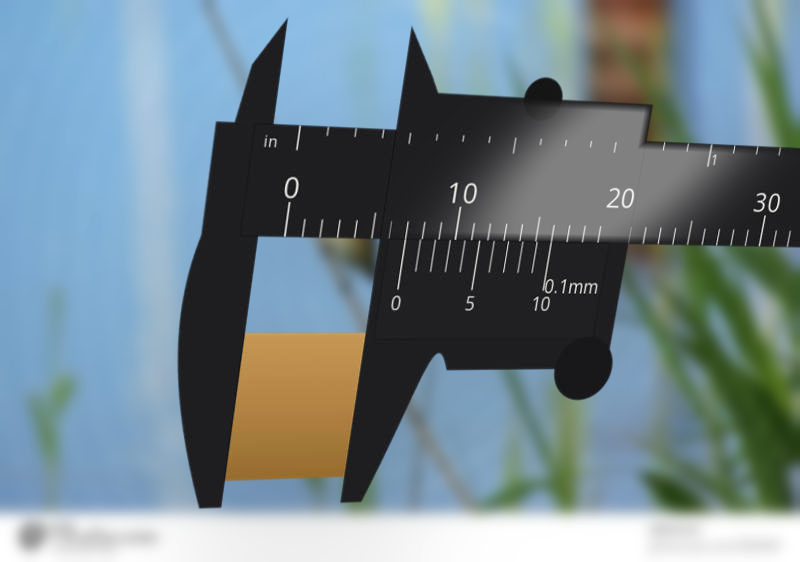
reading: 7.0mm
